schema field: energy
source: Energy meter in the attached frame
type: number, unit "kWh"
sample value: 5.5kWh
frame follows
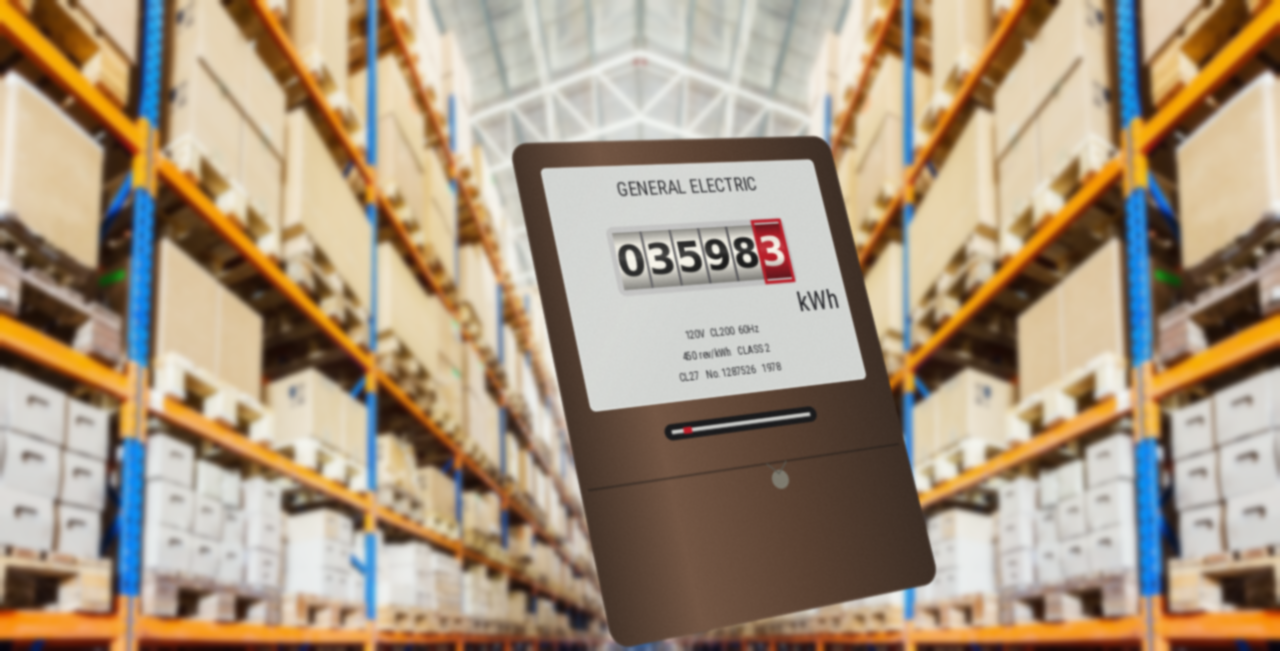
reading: 3598.3kWh
